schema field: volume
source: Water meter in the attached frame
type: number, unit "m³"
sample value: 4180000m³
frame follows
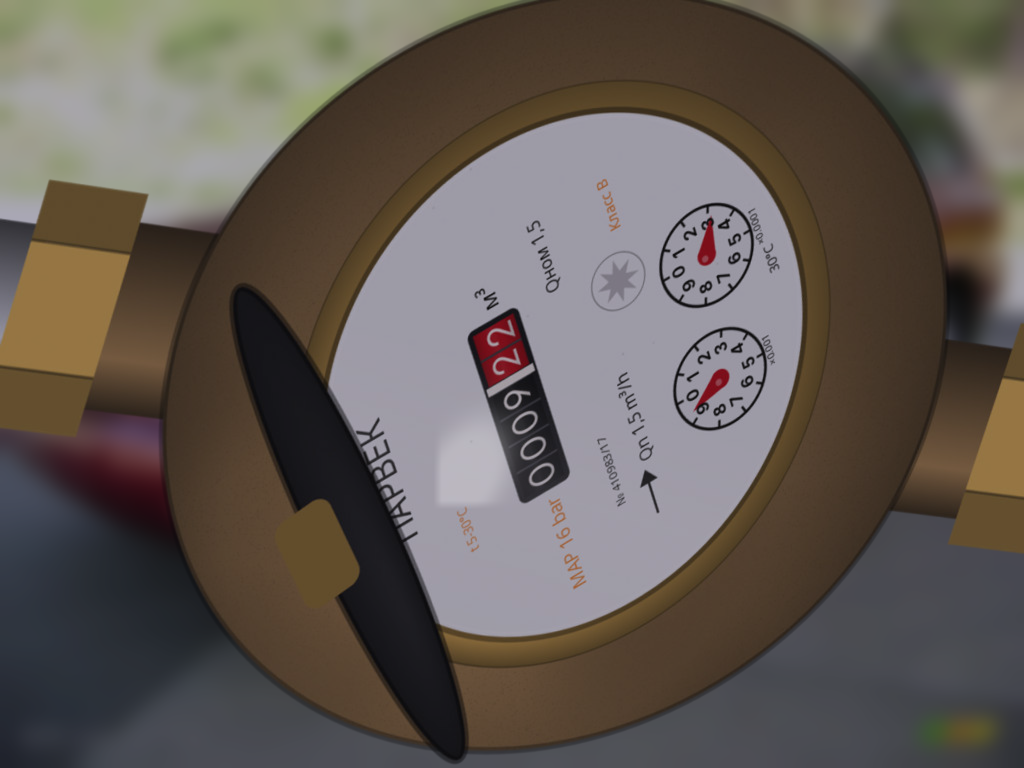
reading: 9.2193m³
